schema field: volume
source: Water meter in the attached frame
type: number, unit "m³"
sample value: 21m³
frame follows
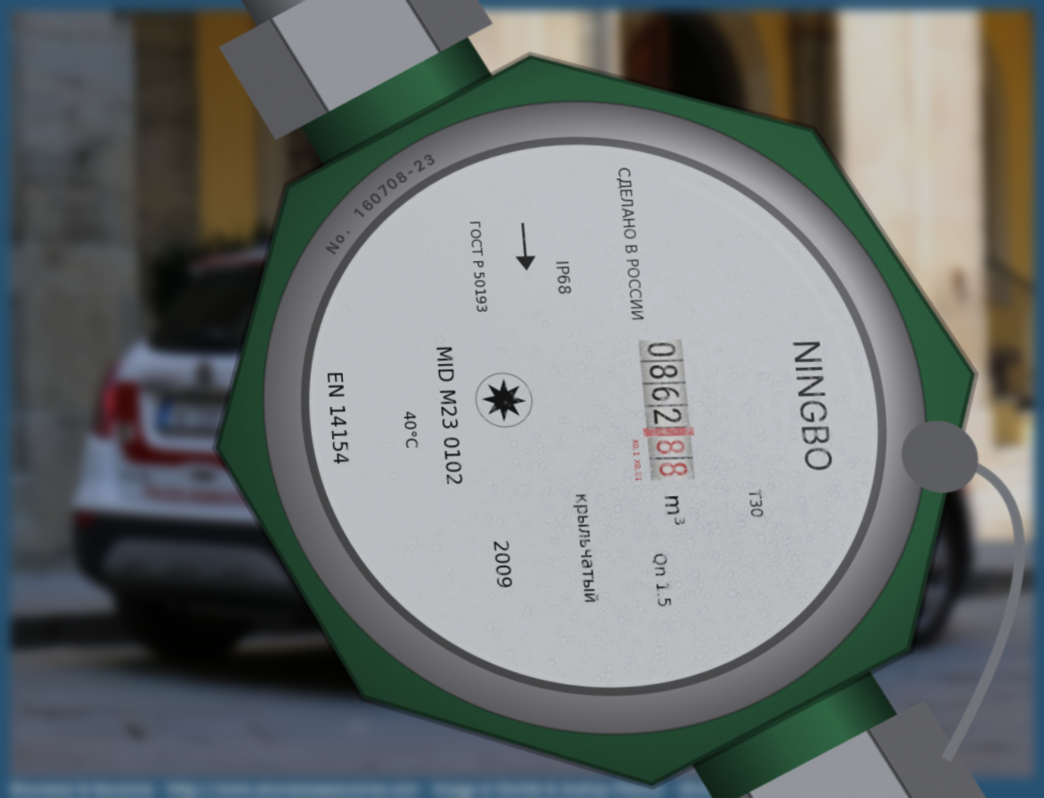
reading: 862.88m³
